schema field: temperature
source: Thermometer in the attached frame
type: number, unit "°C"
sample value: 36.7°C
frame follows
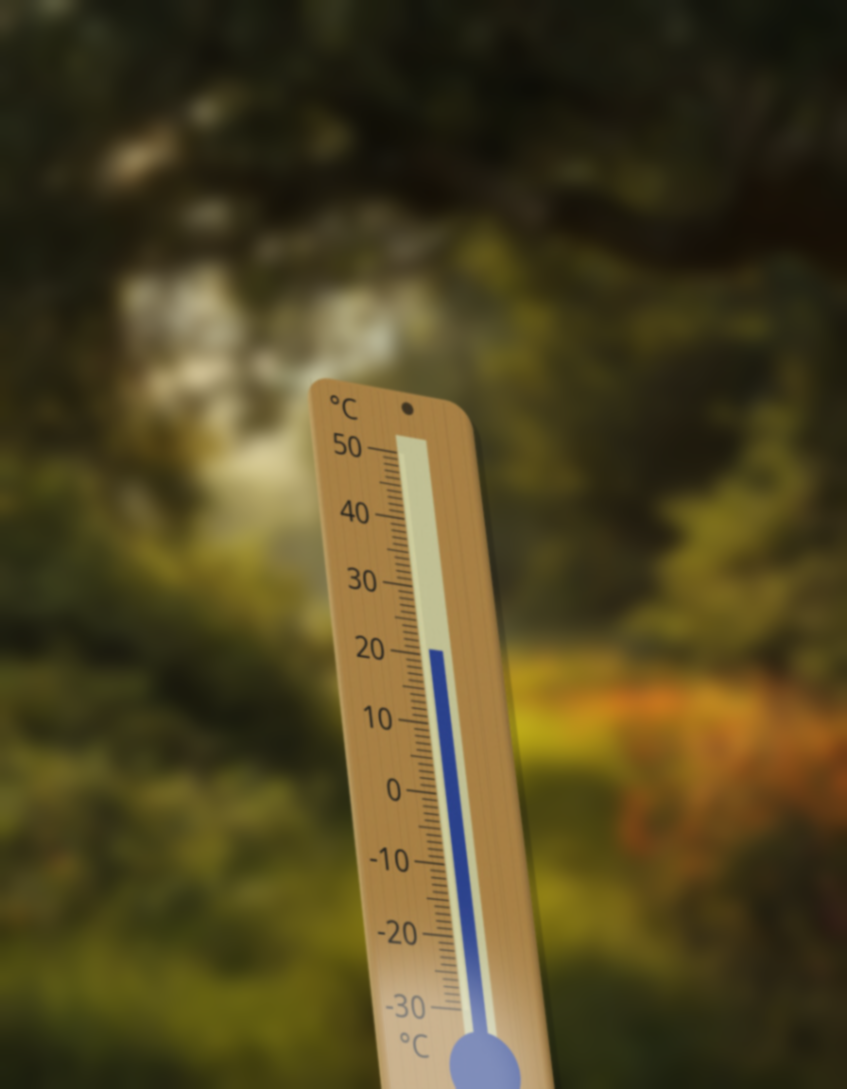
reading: 21°C
